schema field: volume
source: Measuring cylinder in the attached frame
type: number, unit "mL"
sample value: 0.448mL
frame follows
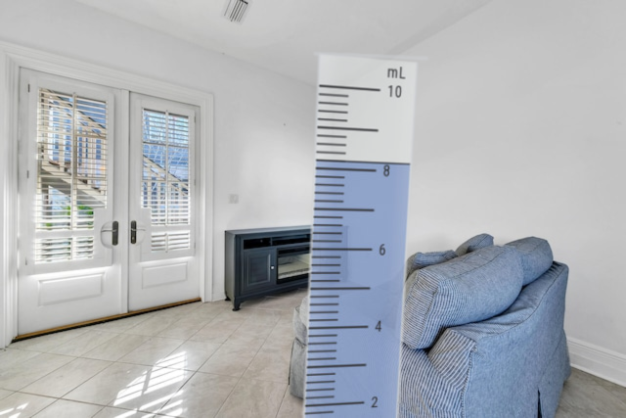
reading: 8.2mL
